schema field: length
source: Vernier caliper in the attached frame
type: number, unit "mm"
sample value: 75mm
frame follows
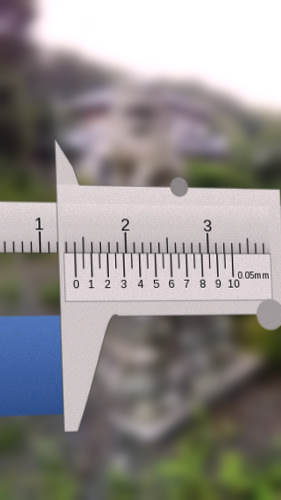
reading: 14.0mm
